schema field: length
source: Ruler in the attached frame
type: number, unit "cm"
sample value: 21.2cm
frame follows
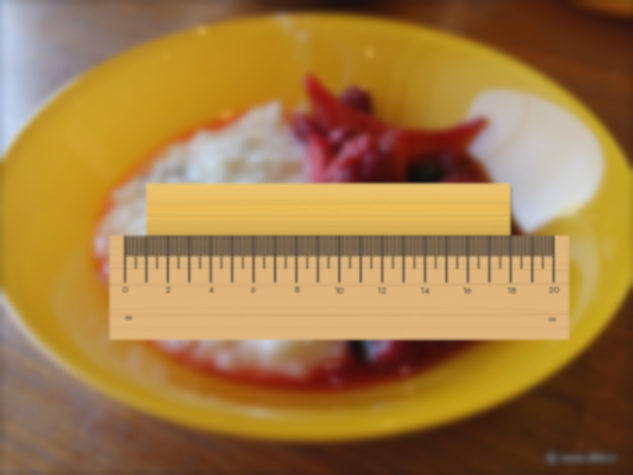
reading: 17cm
